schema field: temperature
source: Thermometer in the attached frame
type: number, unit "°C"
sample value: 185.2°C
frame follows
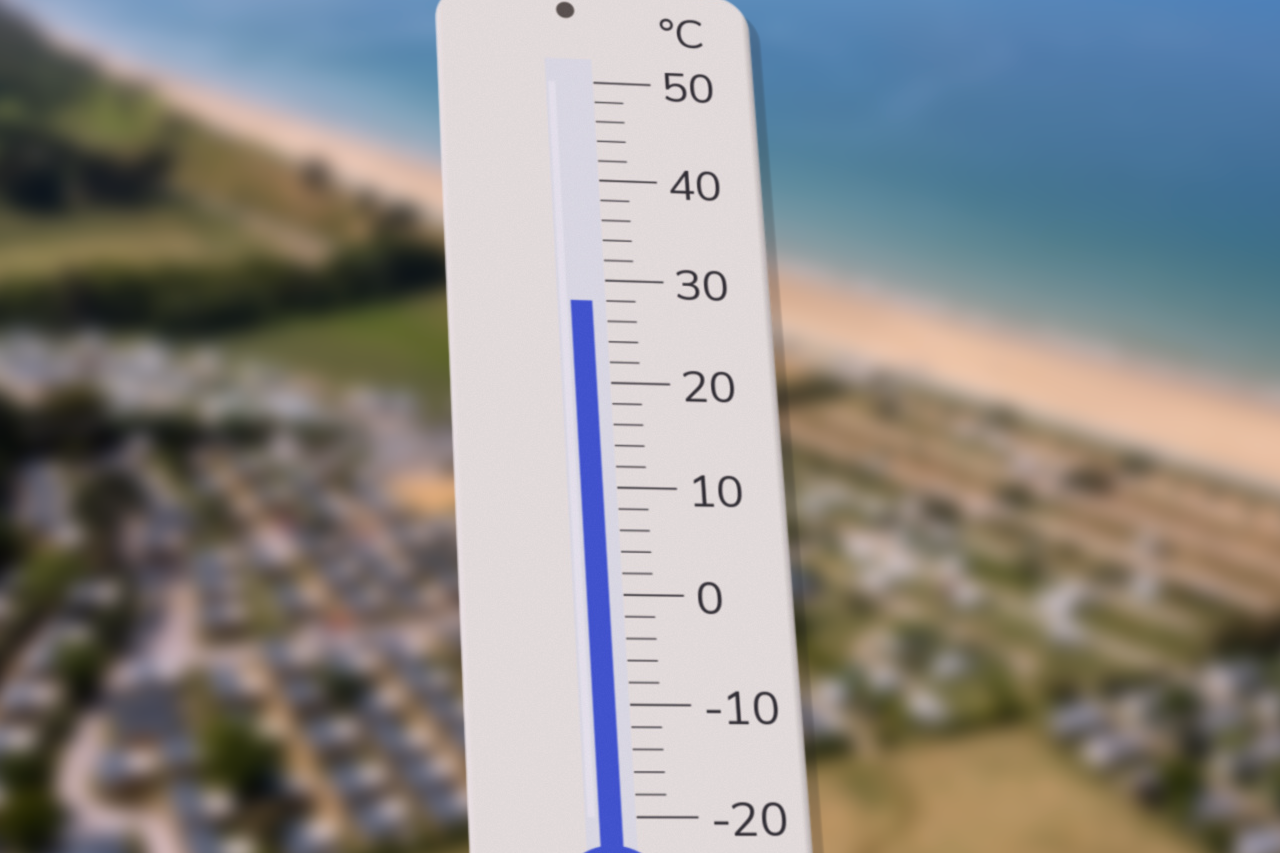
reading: 28°C
